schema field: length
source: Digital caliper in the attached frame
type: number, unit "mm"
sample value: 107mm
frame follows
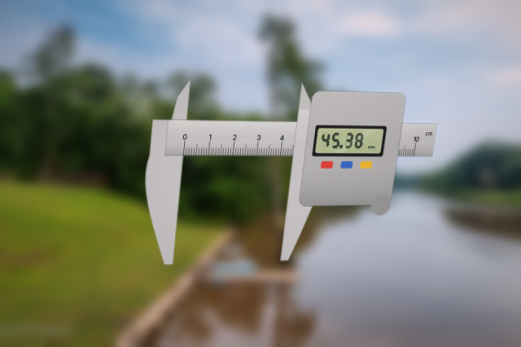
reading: 45.38mm
